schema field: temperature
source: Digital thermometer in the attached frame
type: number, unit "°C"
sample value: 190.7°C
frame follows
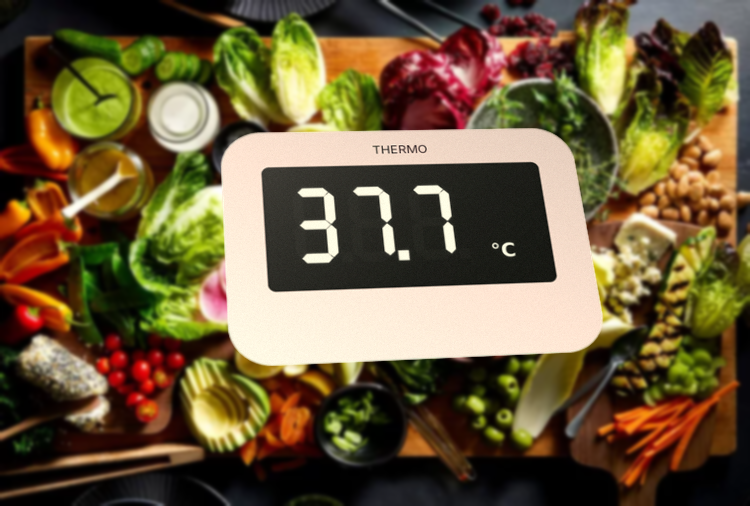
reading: 37.7°C
